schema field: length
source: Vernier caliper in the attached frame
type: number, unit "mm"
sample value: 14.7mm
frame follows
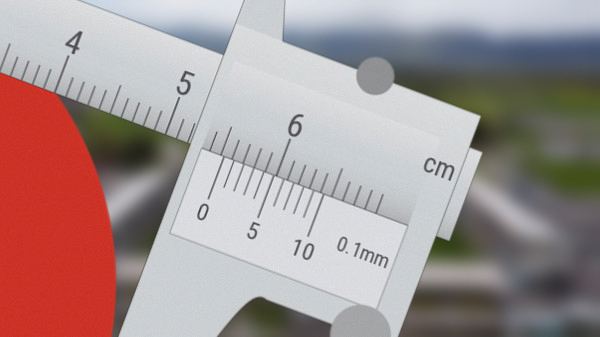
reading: 55.3mm
